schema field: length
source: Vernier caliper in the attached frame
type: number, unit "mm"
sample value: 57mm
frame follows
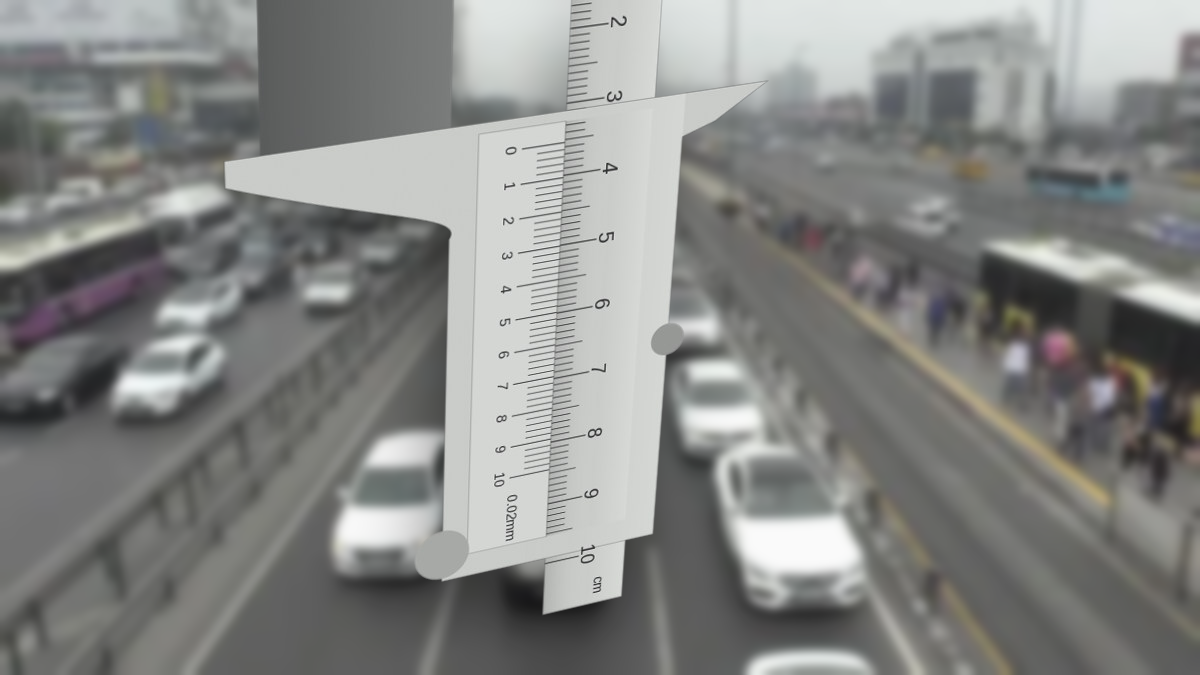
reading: 35.4mm
